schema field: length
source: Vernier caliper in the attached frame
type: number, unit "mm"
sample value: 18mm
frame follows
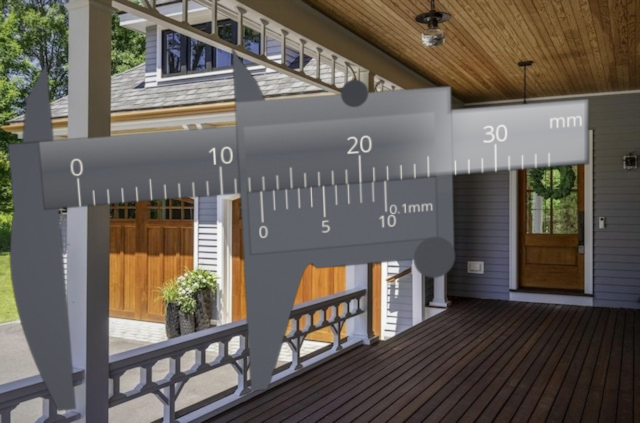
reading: 12.8mm
